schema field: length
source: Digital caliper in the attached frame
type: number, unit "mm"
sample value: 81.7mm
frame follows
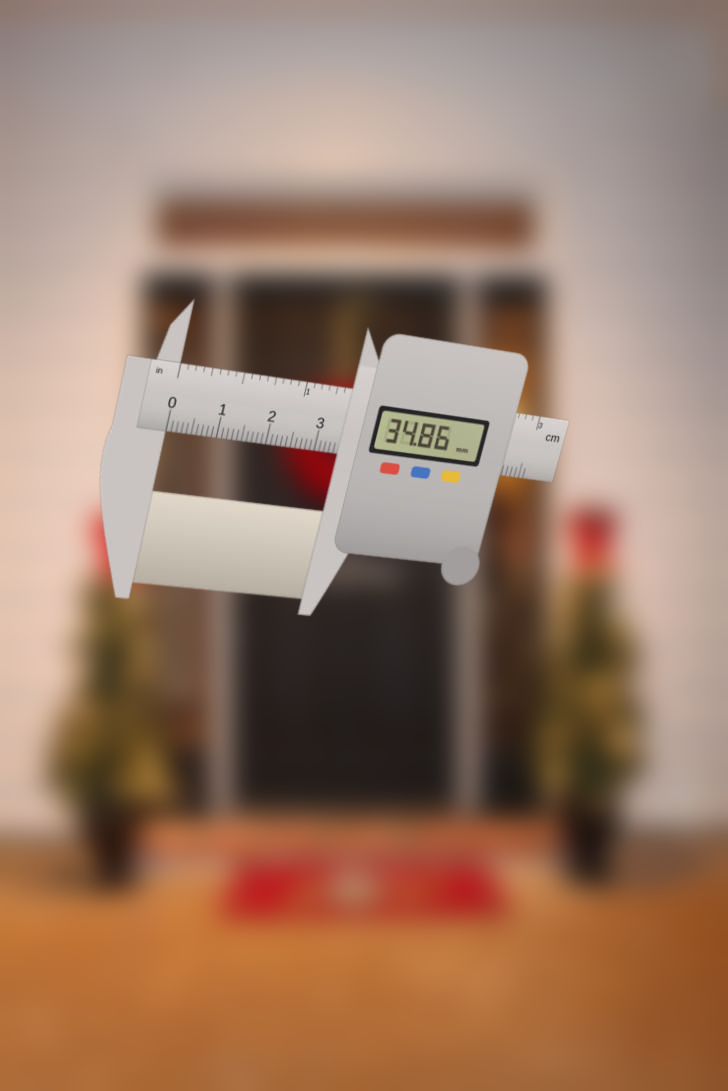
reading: 34.86mm
